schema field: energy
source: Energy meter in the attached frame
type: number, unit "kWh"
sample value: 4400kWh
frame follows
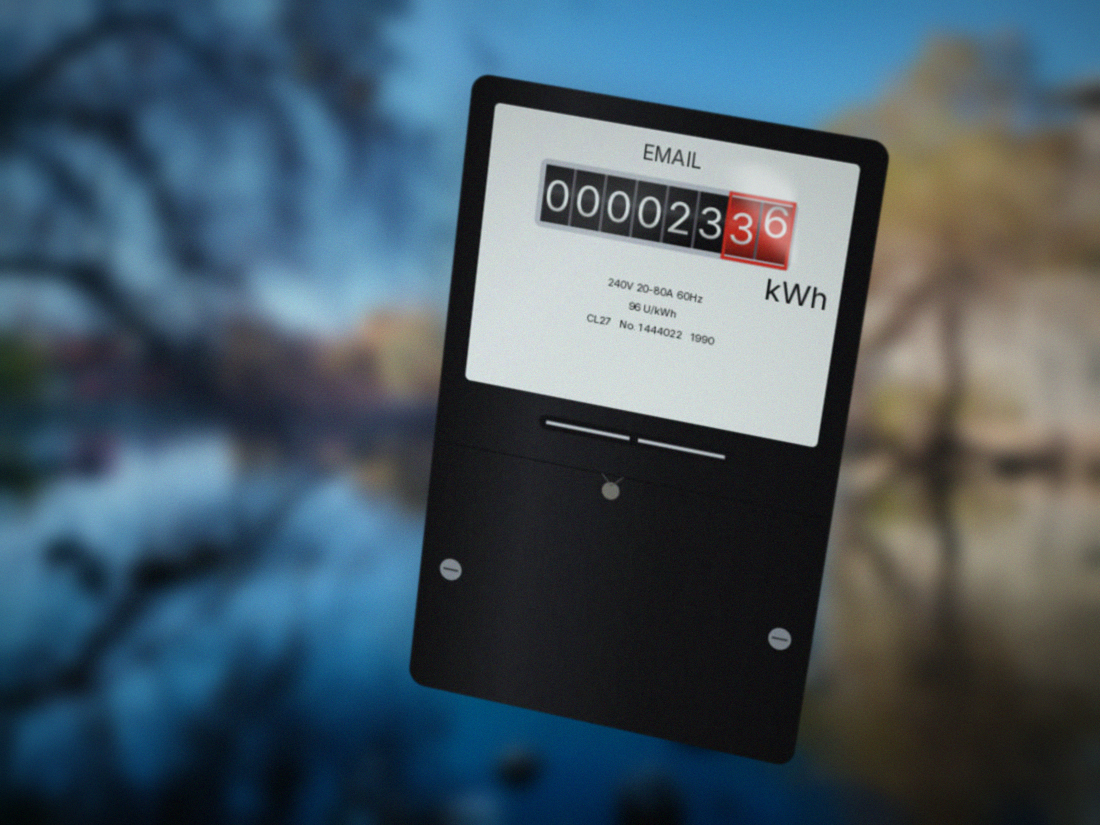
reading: 23.36kWh
